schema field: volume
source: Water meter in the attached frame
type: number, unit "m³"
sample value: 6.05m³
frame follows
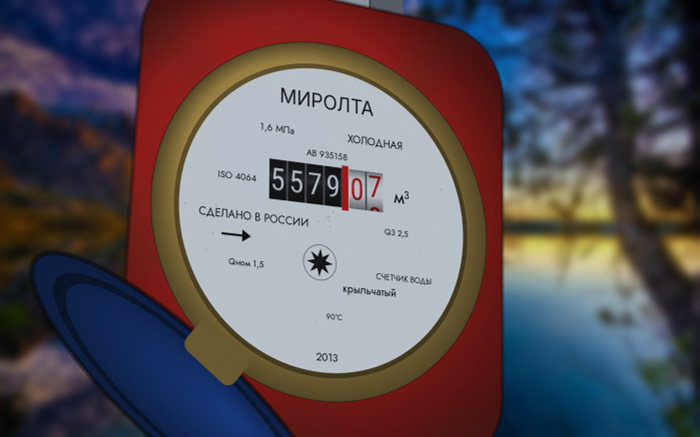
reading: 5579.07m³
